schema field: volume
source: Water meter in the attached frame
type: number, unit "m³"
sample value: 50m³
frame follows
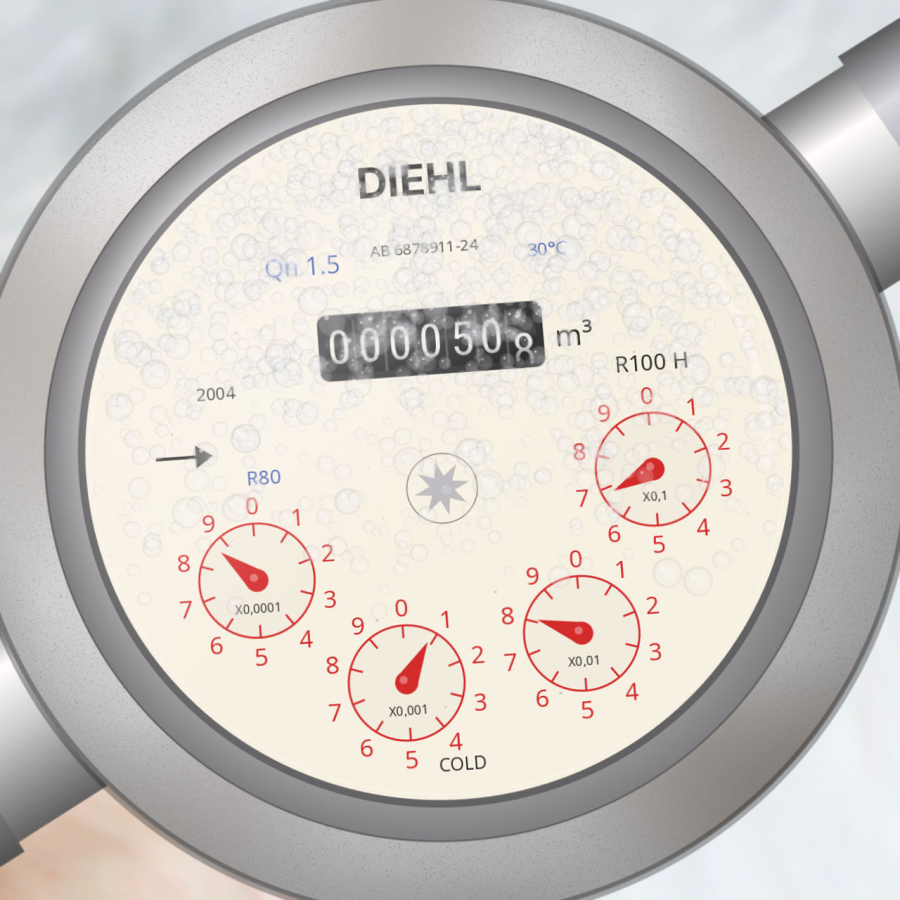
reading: 507.6808m³
